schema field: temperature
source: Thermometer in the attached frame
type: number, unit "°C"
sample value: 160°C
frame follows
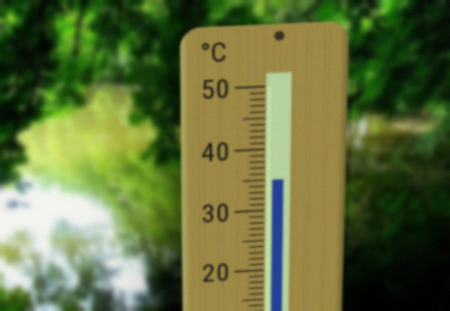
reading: 35°C
